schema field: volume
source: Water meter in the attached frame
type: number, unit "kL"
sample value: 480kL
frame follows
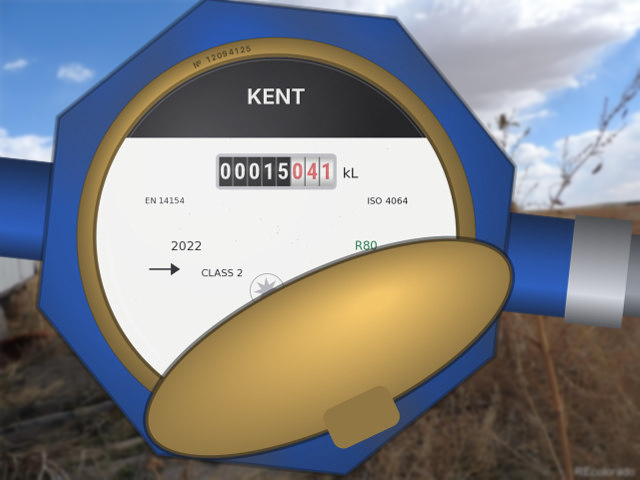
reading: 15.041kL
